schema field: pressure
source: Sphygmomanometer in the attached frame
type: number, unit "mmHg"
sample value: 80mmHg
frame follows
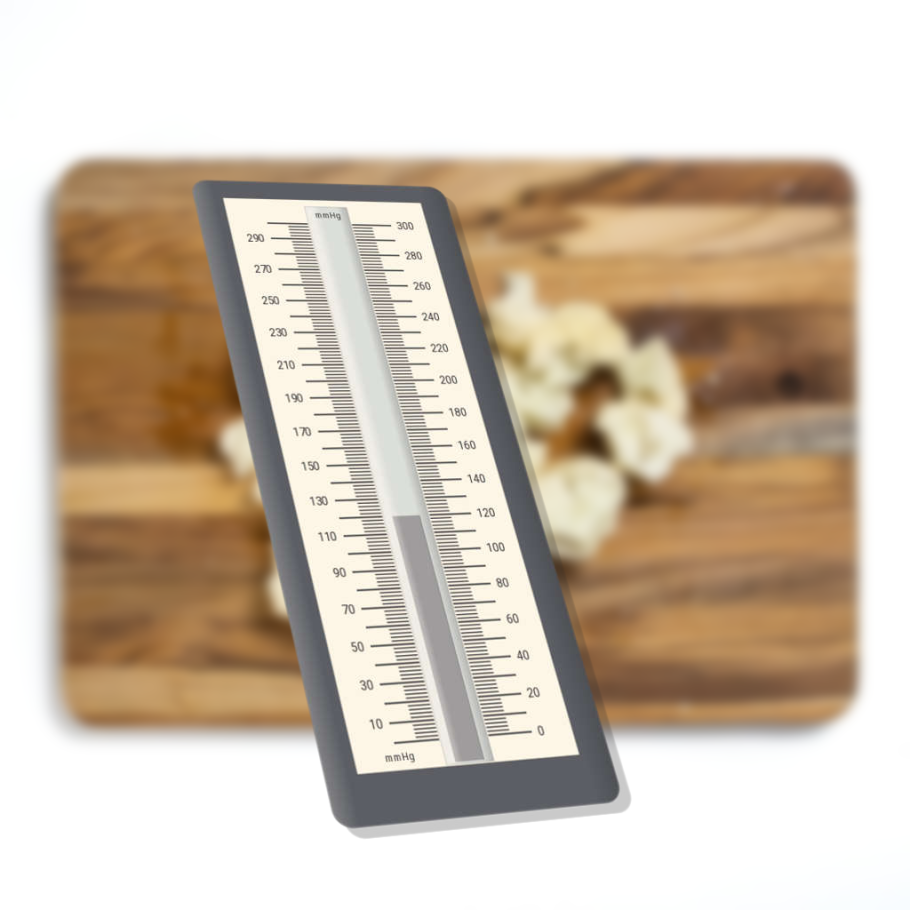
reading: 120mmHg
